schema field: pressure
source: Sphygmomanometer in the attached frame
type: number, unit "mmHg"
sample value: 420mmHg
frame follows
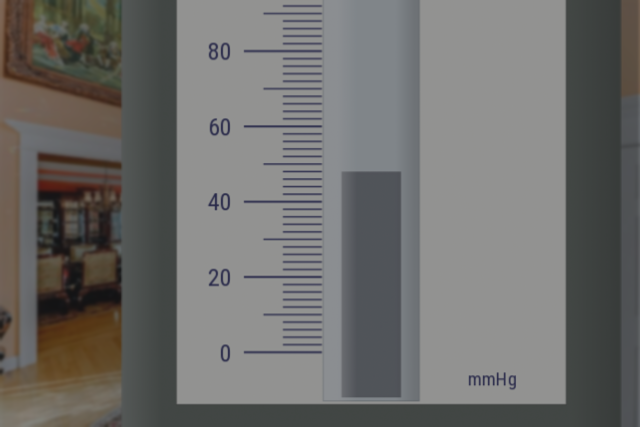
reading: 48mmHg
